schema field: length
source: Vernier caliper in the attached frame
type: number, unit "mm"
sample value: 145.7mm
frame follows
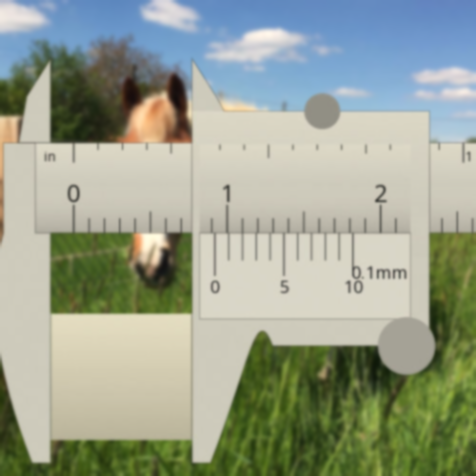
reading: 9.2mm
